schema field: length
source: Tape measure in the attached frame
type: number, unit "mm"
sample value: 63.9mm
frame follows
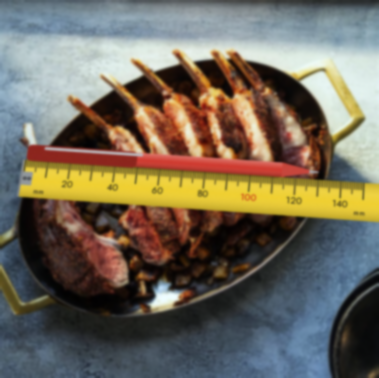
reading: 130mm
